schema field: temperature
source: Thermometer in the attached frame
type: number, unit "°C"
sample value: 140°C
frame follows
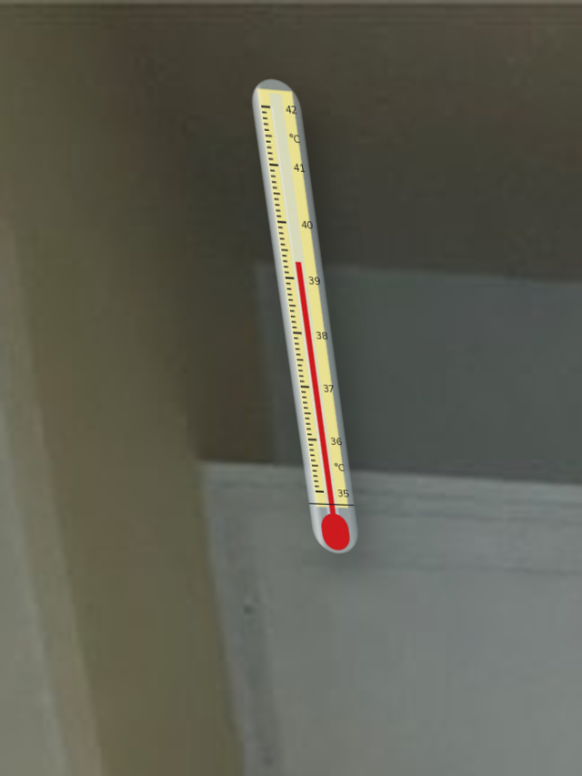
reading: 39.3°C
